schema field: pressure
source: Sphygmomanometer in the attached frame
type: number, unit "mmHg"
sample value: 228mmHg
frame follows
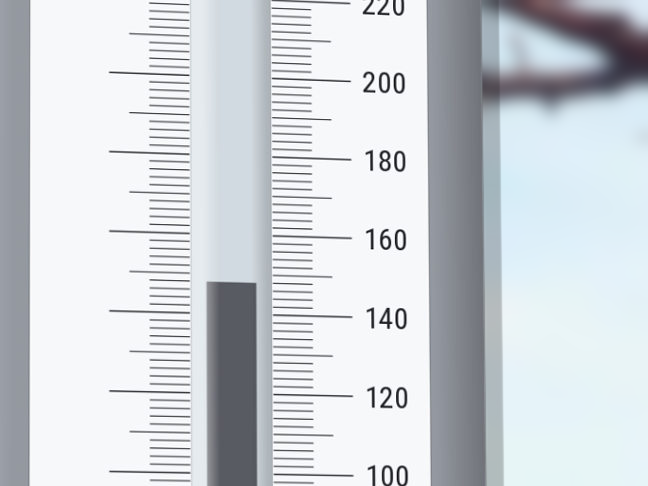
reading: 148mmHg
